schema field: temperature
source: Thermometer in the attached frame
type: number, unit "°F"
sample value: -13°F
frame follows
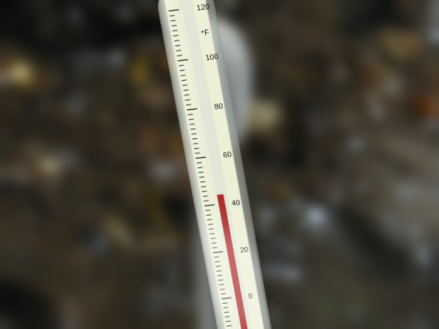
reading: 44°F
